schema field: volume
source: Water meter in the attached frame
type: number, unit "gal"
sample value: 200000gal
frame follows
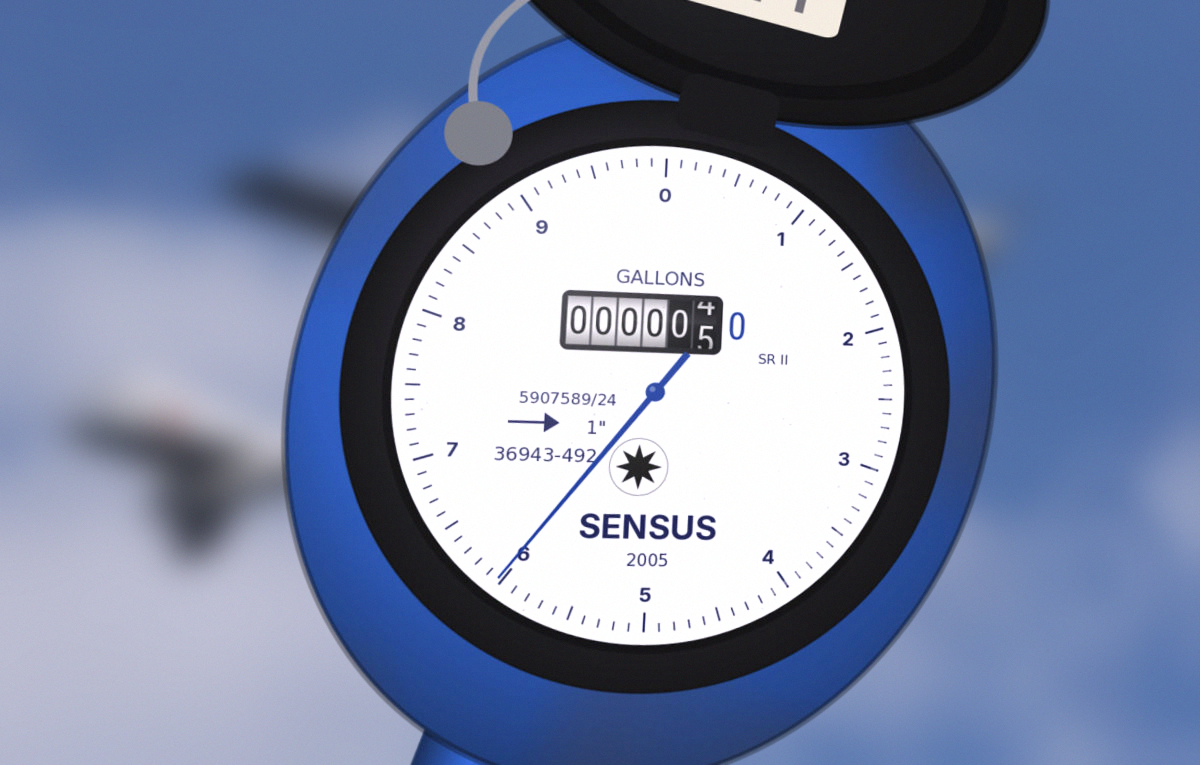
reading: 46.0gal
